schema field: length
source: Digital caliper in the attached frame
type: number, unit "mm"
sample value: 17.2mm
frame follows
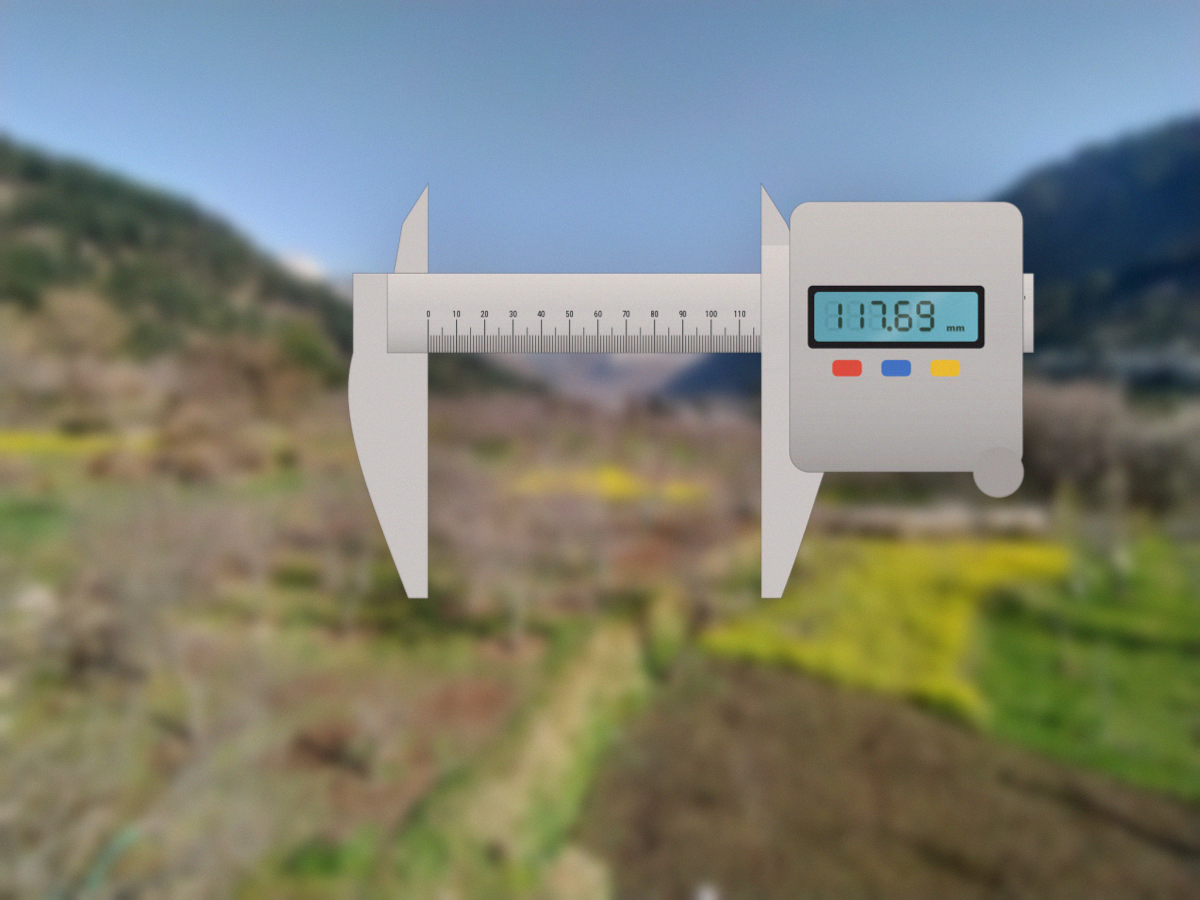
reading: 117.69mm
